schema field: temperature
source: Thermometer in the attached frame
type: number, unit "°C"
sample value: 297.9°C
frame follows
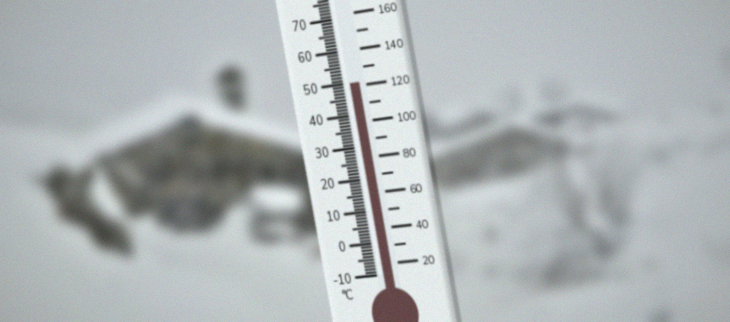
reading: 50°C
